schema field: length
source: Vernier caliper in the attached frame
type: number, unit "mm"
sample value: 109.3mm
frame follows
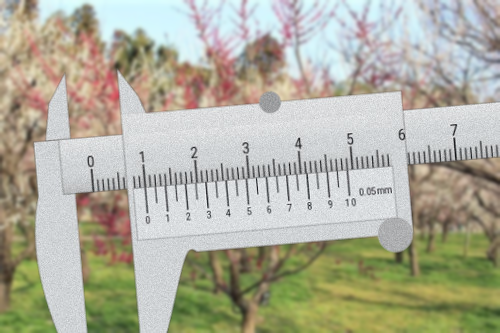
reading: 10.0mm
